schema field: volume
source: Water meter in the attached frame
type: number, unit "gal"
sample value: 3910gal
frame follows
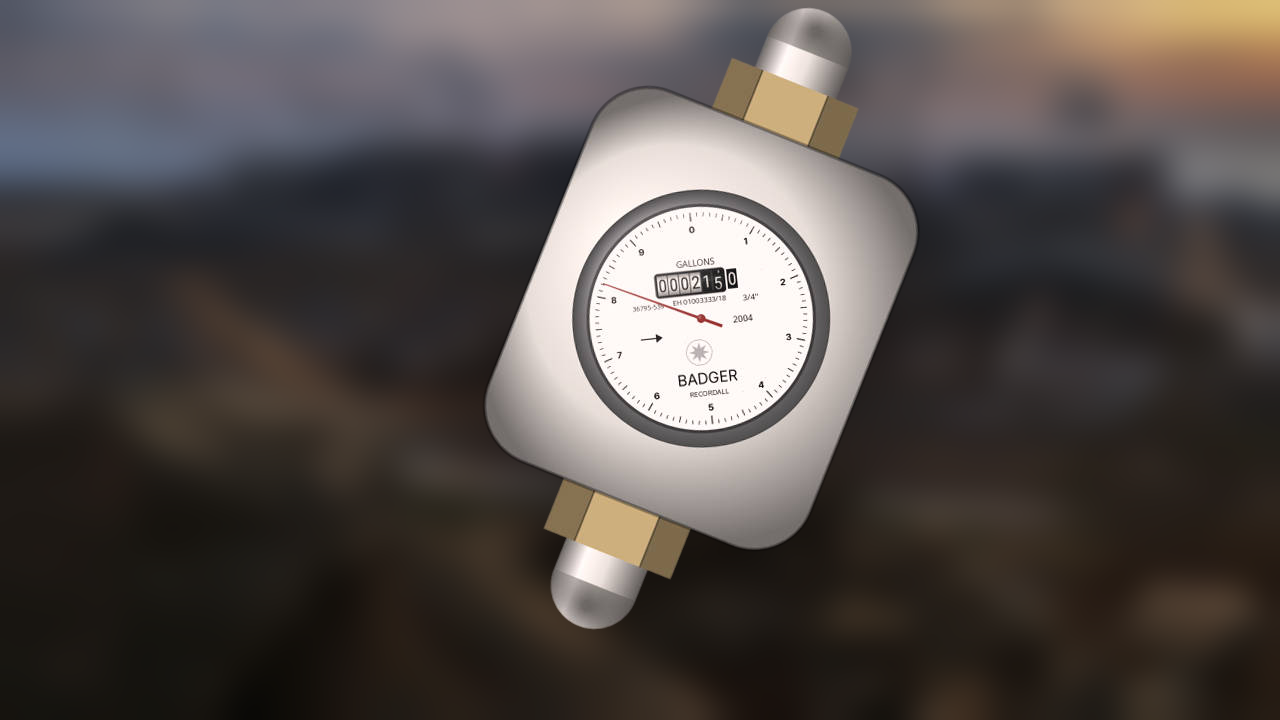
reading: 2148.2gal
